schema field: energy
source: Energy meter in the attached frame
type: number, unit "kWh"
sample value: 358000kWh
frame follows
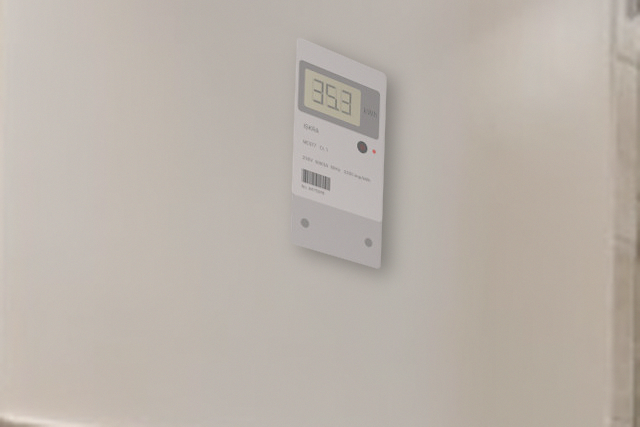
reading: 35.3kWh
